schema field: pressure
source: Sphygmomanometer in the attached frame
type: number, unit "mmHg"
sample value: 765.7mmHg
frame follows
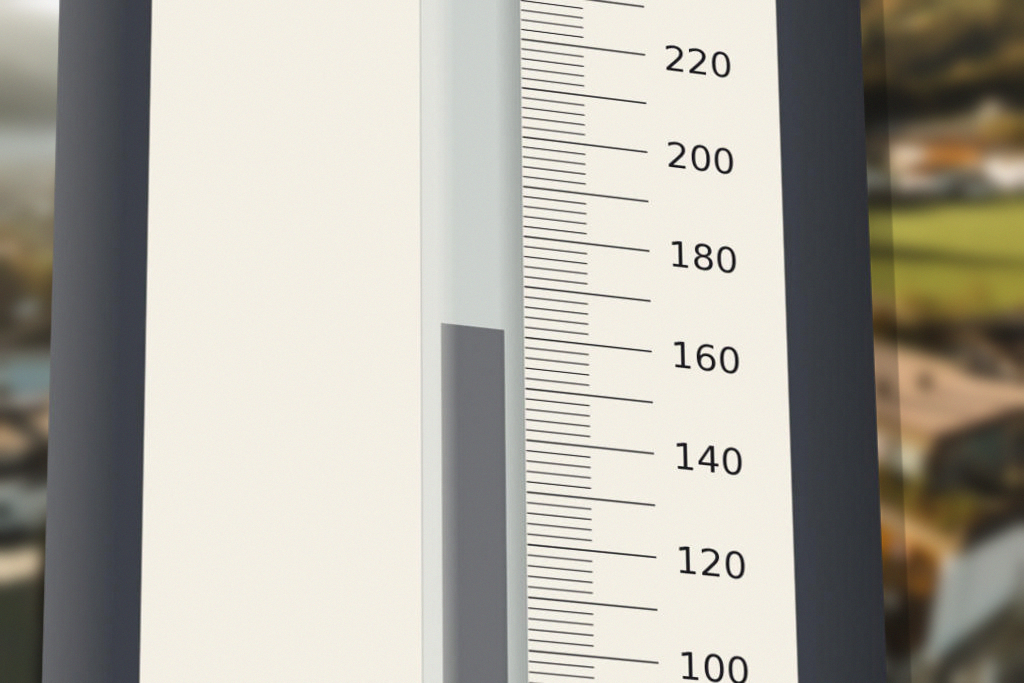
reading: 161mmHg
